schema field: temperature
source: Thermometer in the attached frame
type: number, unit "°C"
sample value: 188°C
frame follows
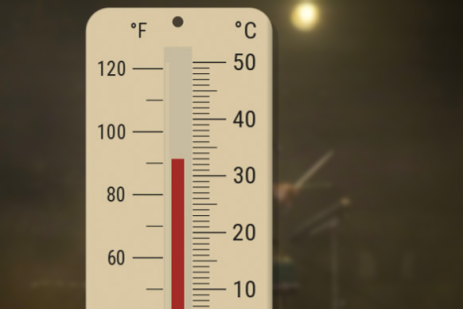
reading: 33°C
